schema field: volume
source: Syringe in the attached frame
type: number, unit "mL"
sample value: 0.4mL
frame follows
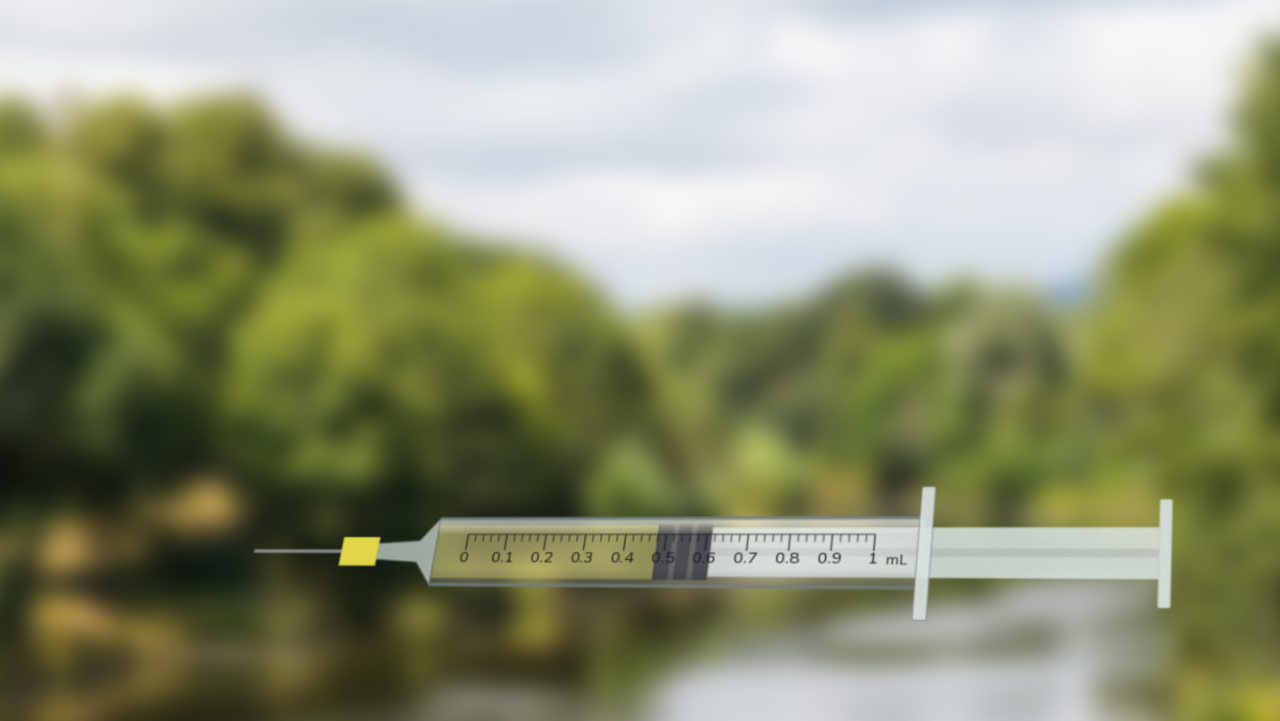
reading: 0.48mL
